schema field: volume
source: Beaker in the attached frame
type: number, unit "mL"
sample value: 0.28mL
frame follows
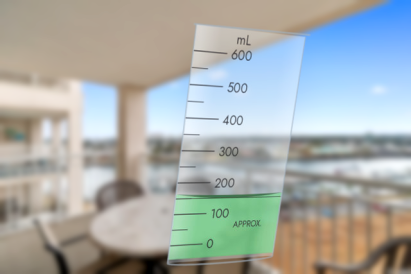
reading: 150mL
